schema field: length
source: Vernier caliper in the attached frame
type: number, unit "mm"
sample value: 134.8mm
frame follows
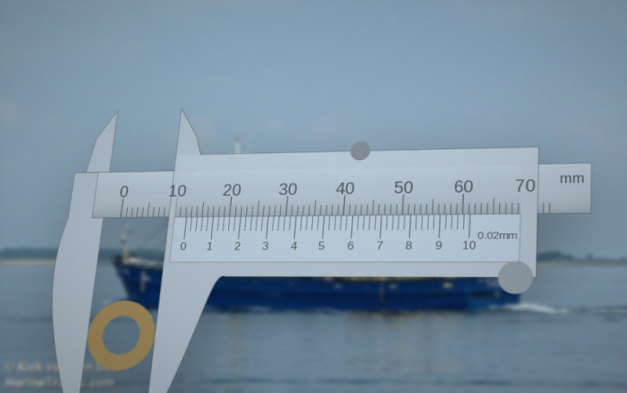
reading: 12.2mm
